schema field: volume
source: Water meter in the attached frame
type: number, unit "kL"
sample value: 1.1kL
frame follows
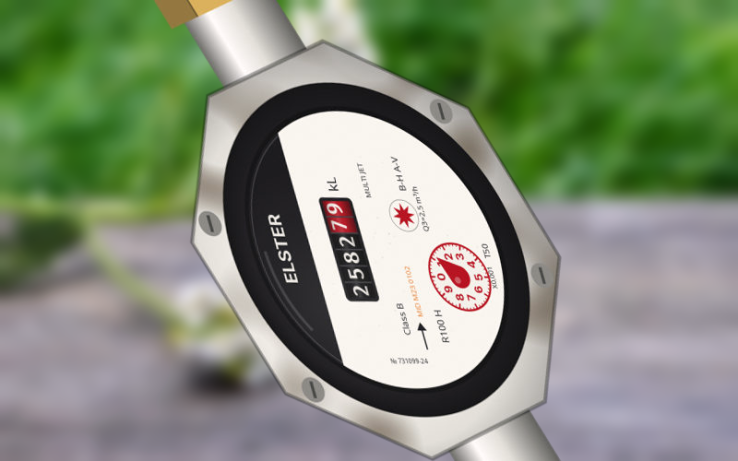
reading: 2582.791kL
